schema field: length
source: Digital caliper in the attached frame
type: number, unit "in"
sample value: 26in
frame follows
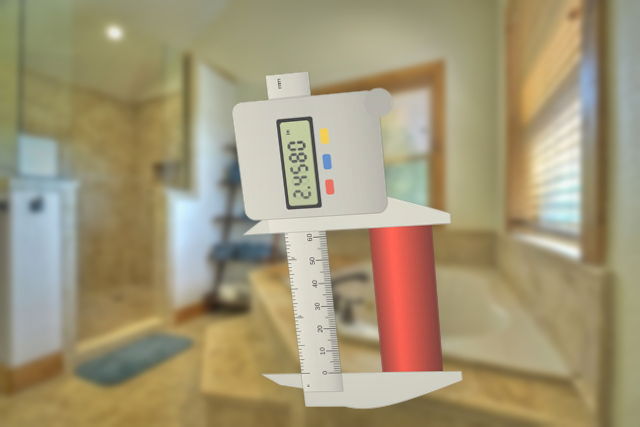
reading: 2.4580in
